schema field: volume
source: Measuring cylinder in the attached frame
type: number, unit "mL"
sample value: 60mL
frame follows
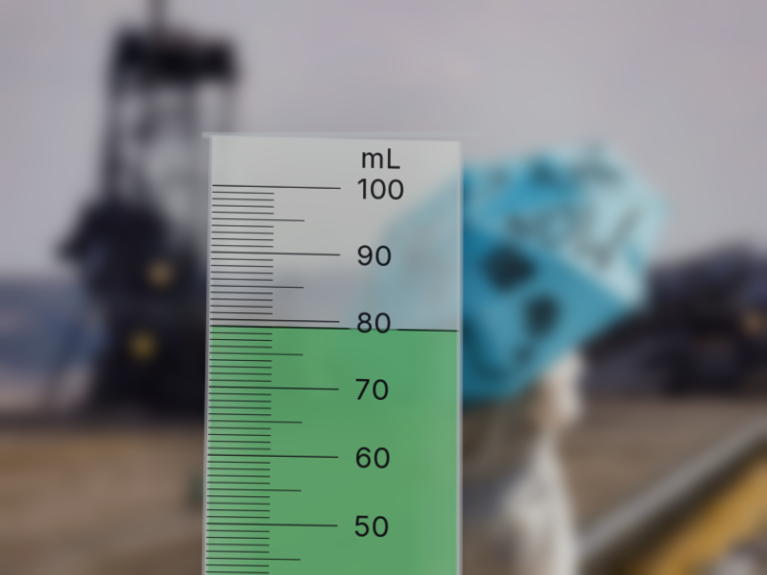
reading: 79mL
